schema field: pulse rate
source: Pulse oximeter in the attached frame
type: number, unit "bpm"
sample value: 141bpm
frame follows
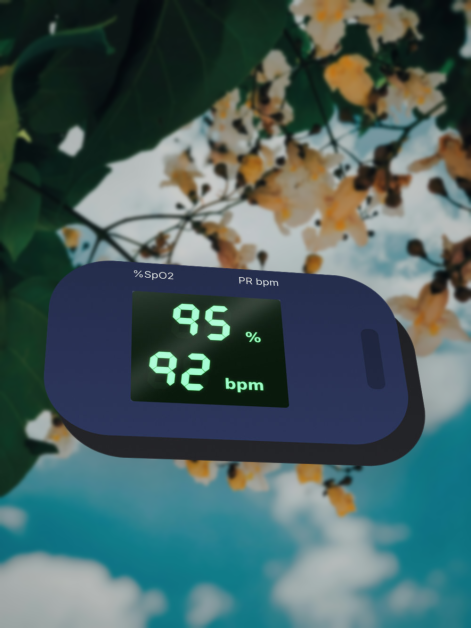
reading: 92bpm
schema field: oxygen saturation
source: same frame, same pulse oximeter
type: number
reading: 95%
